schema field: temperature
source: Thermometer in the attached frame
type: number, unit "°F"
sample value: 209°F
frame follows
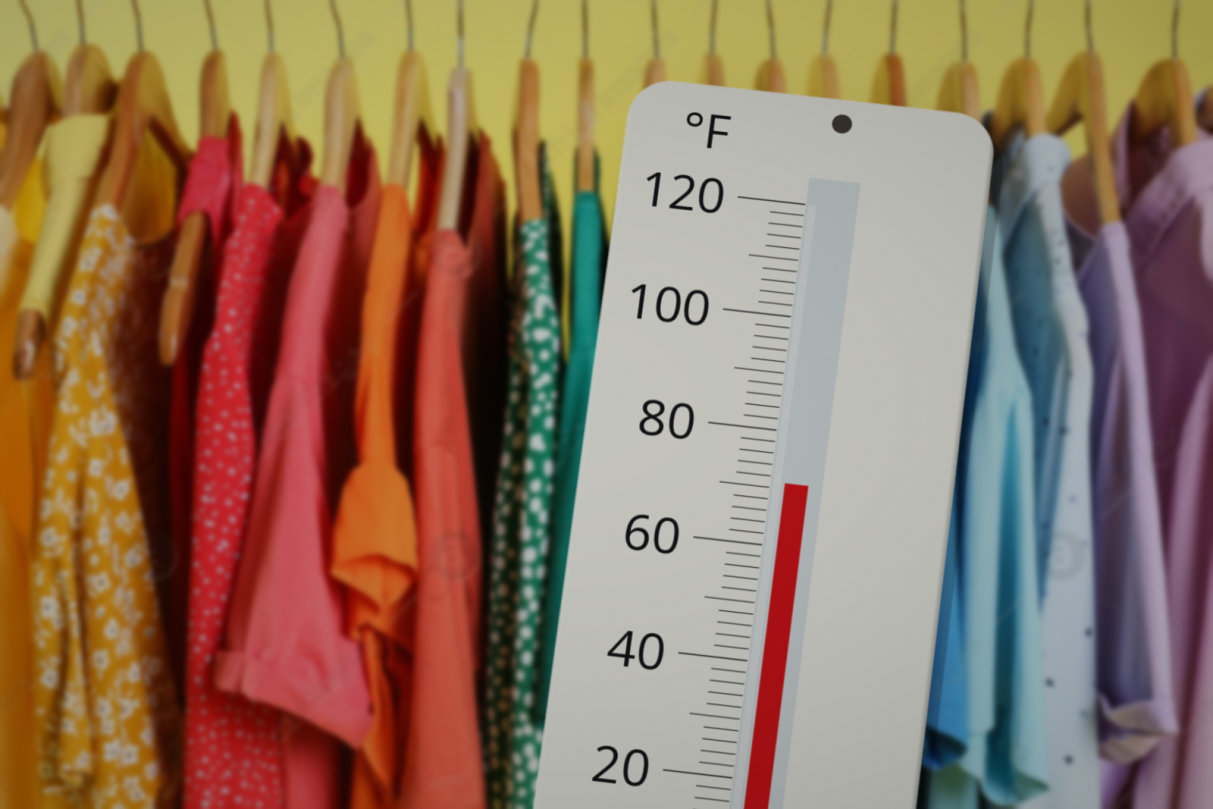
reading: 71°F
